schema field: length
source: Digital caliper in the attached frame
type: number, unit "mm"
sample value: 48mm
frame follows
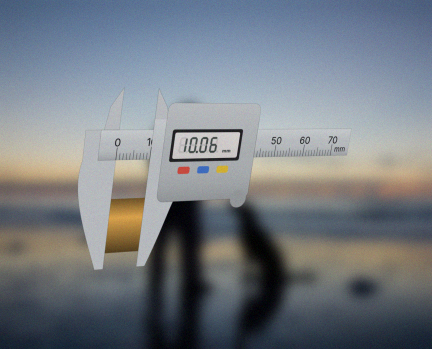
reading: 10.06mm
